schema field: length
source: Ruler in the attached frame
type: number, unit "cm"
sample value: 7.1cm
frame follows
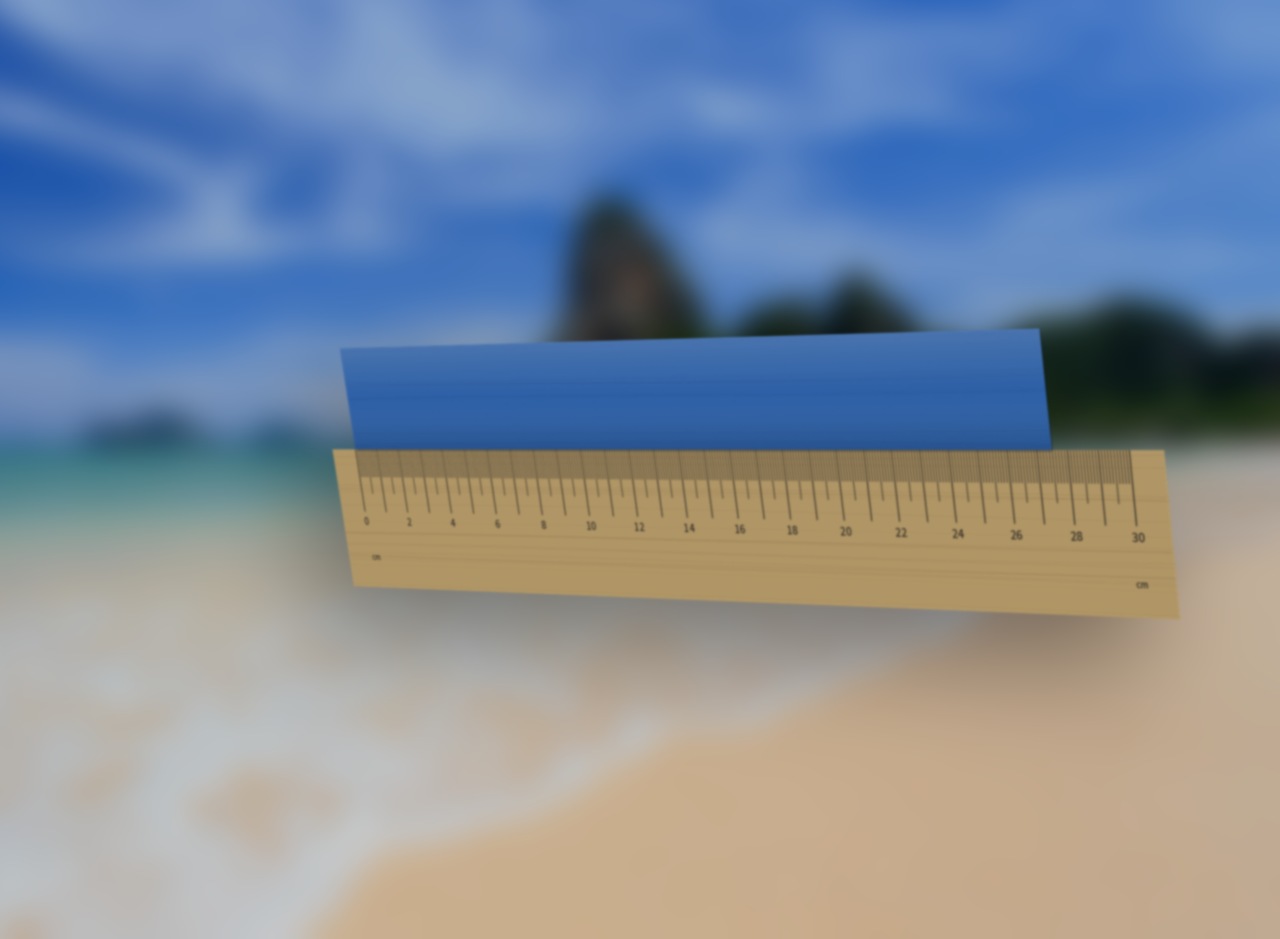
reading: 27.5cm
